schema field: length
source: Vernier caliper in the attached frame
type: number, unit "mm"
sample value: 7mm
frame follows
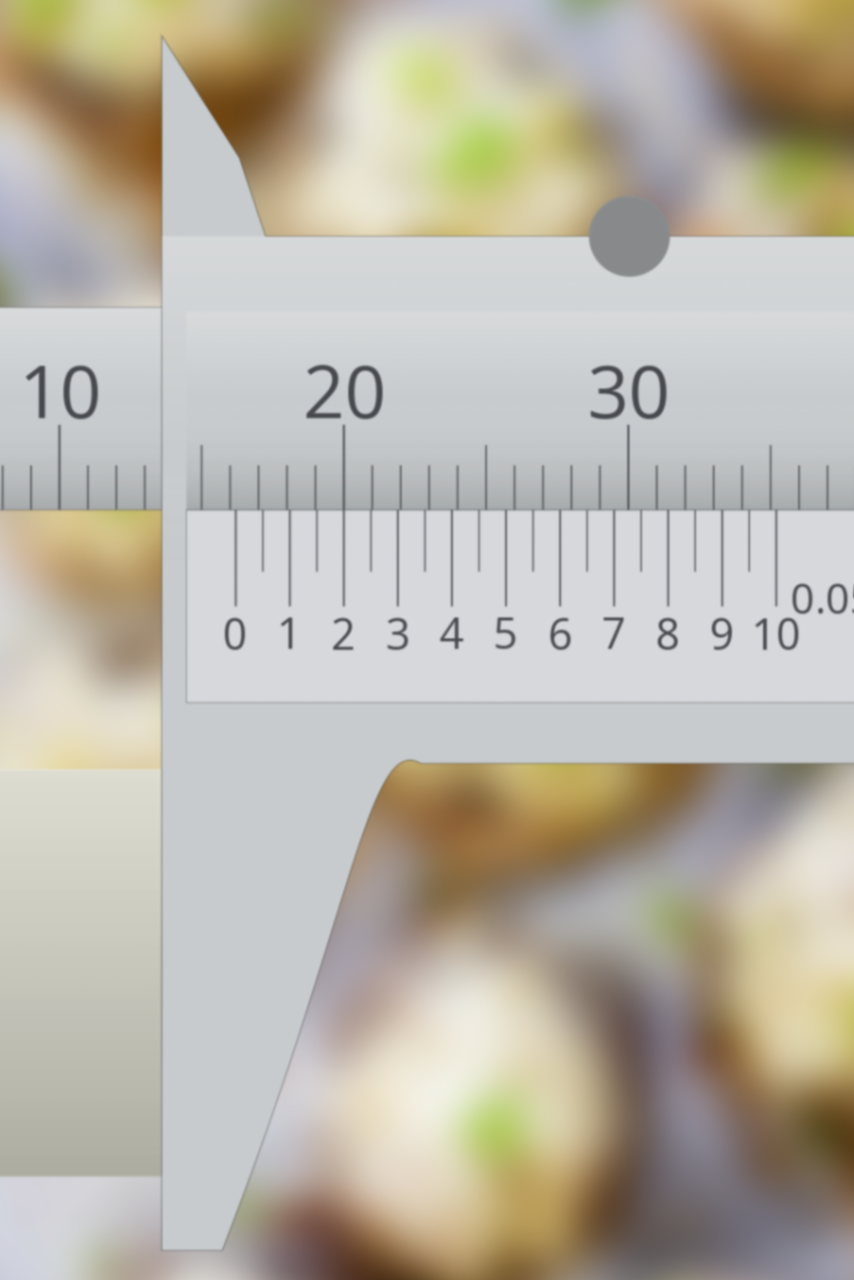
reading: 16.2mm
